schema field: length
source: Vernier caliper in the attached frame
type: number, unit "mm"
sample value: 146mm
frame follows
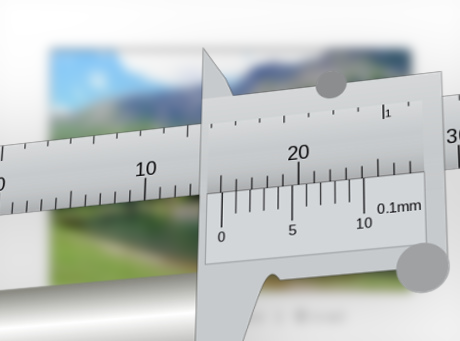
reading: 15.1mm
